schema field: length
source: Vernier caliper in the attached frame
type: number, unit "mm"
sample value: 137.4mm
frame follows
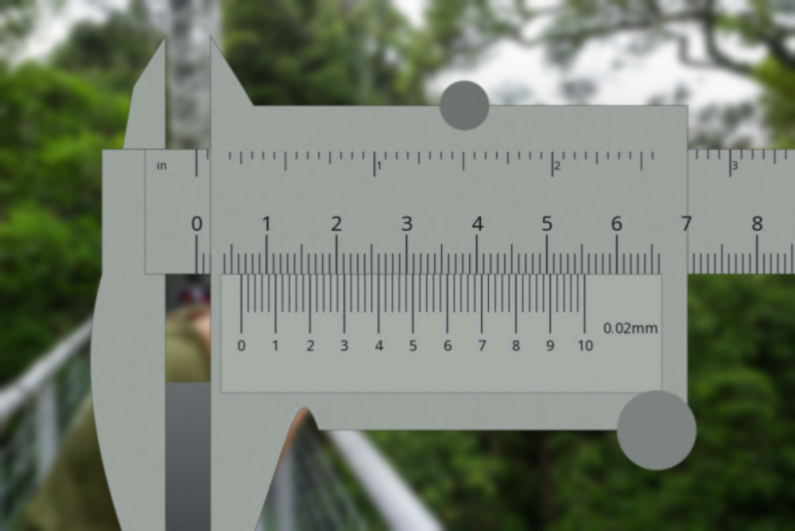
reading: 6.4mm
